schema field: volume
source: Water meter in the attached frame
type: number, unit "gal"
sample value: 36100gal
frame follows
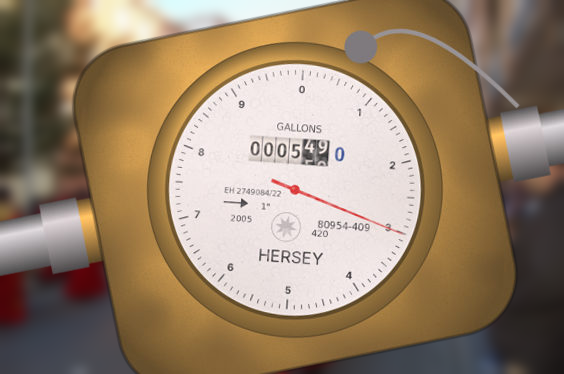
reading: 5493.0gal
